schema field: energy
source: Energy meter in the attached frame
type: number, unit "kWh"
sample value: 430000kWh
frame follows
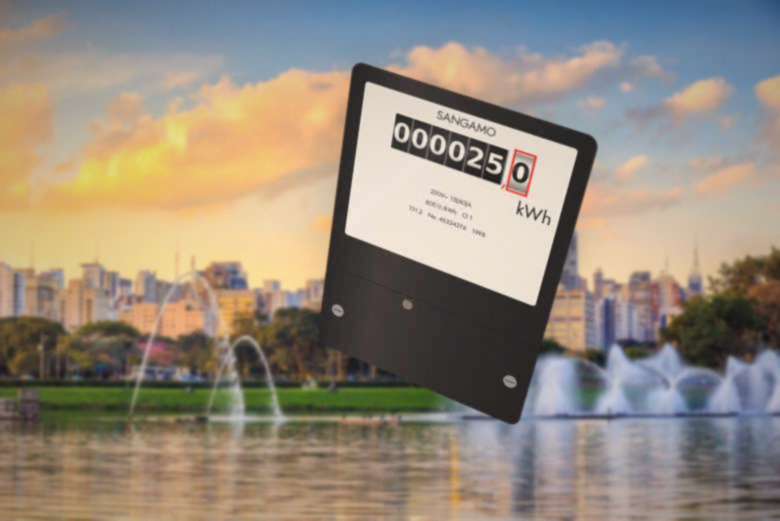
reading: 25.0kWh
